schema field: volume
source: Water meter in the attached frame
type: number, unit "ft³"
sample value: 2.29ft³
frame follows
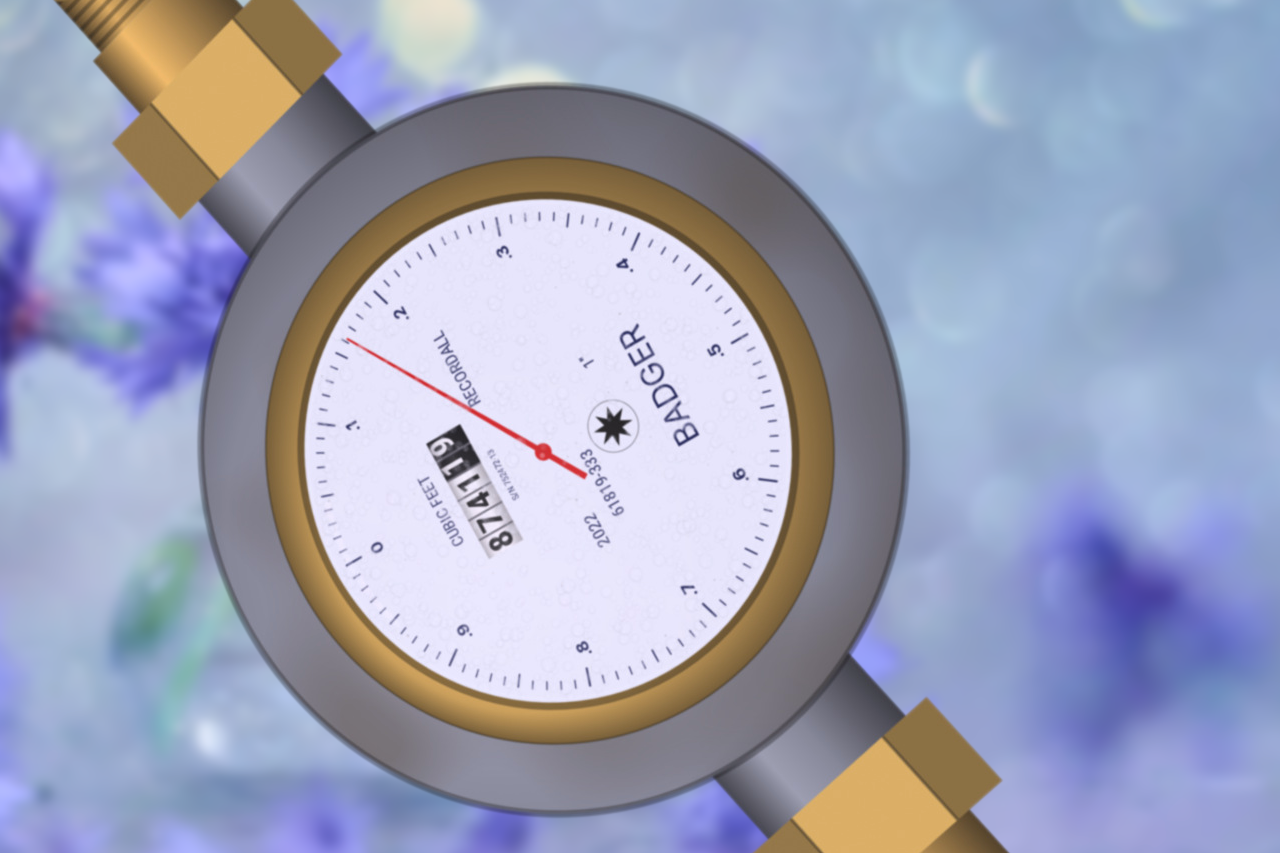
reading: 874119.16ft³
